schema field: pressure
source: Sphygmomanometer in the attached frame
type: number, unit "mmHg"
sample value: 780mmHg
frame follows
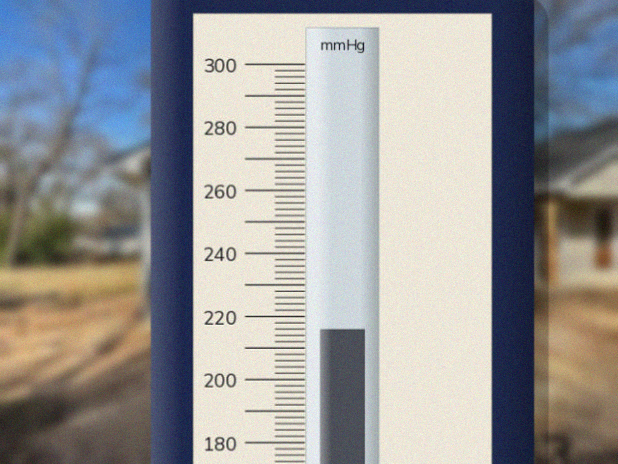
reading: 216mmHg
